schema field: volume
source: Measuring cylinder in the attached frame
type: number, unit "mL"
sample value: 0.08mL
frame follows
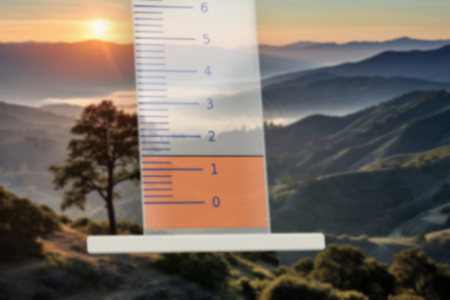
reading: 1.4mL
